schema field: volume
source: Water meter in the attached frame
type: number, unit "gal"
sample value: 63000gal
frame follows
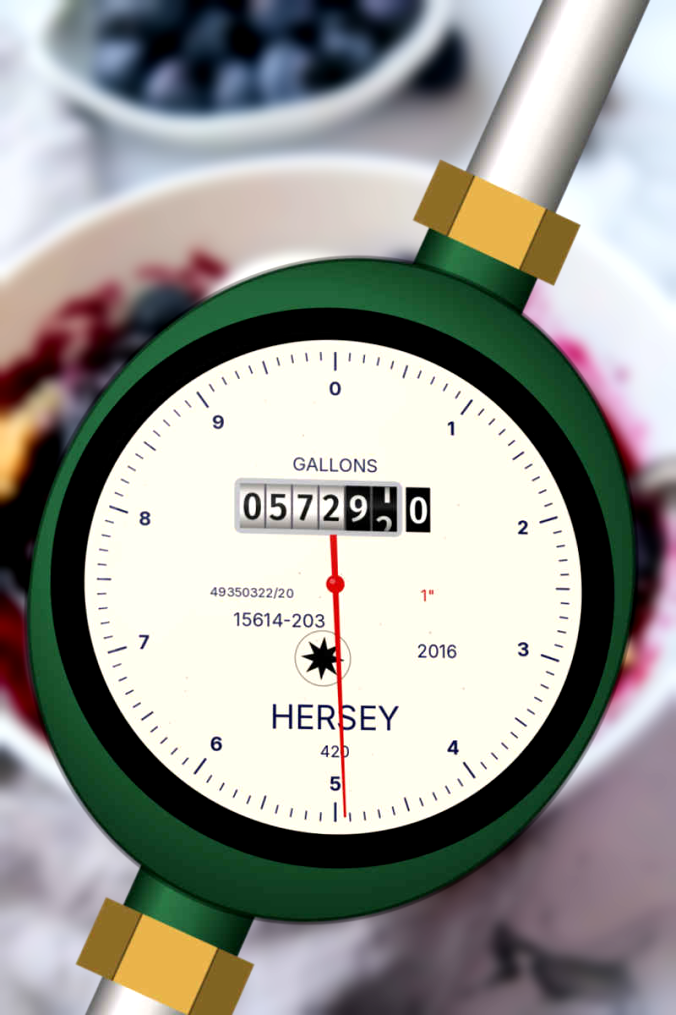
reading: 572914.9gal
